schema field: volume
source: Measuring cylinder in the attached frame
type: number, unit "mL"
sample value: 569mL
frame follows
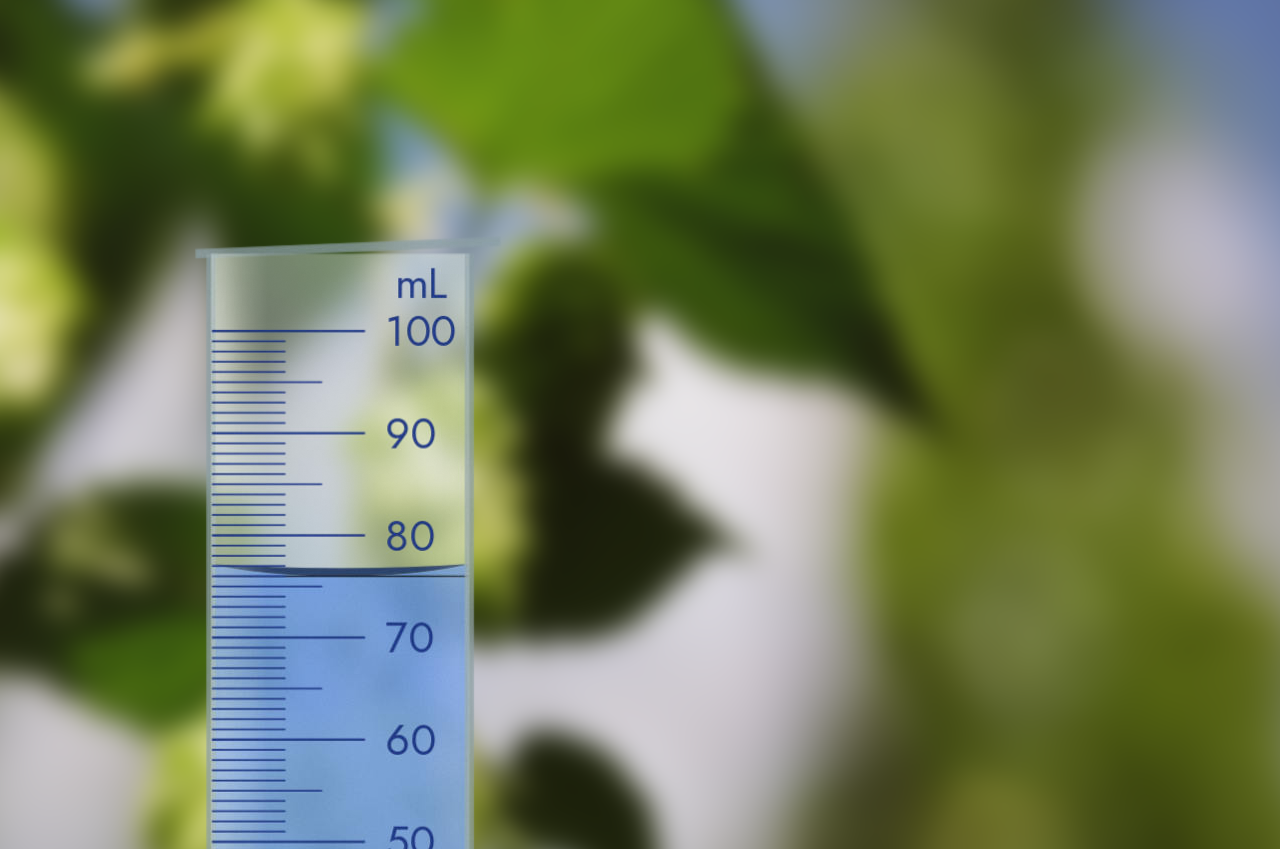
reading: 76mL
